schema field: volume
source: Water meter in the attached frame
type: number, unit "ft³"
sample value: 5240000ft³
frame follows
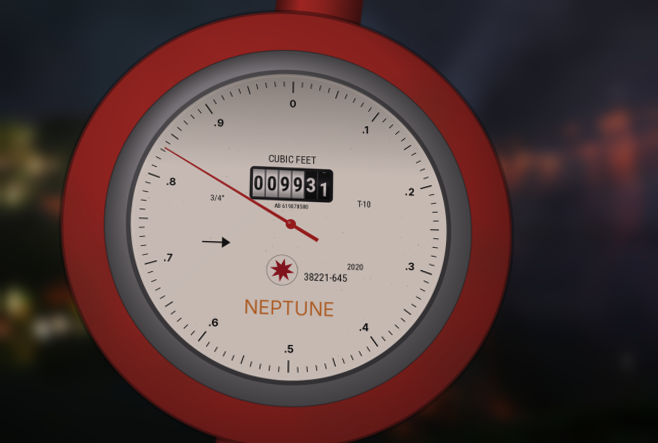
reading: 9930.83ft³
